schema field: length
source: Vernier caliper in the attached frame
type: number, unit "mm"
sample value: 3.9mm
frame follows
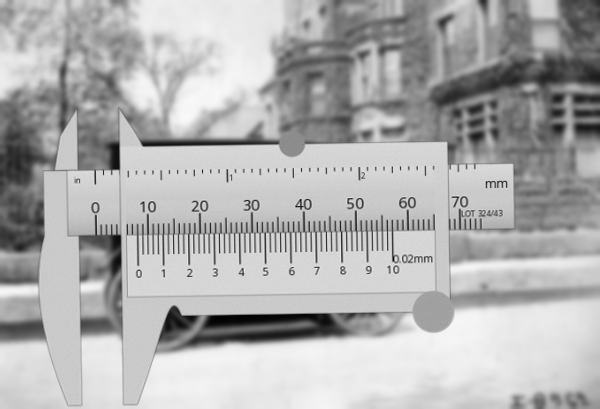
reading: 8.0mm
